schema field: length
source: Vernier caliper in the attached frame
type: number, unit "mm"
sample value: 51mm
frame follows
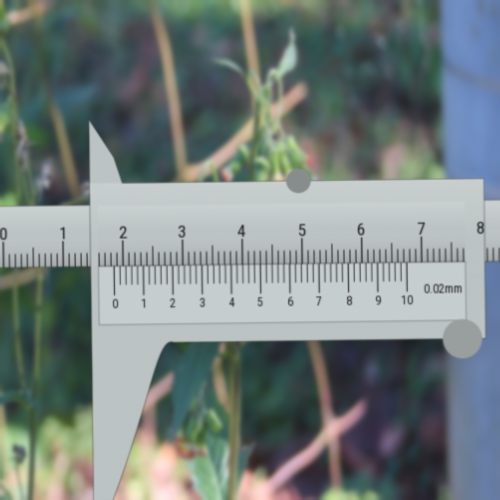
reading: 18.5mm
